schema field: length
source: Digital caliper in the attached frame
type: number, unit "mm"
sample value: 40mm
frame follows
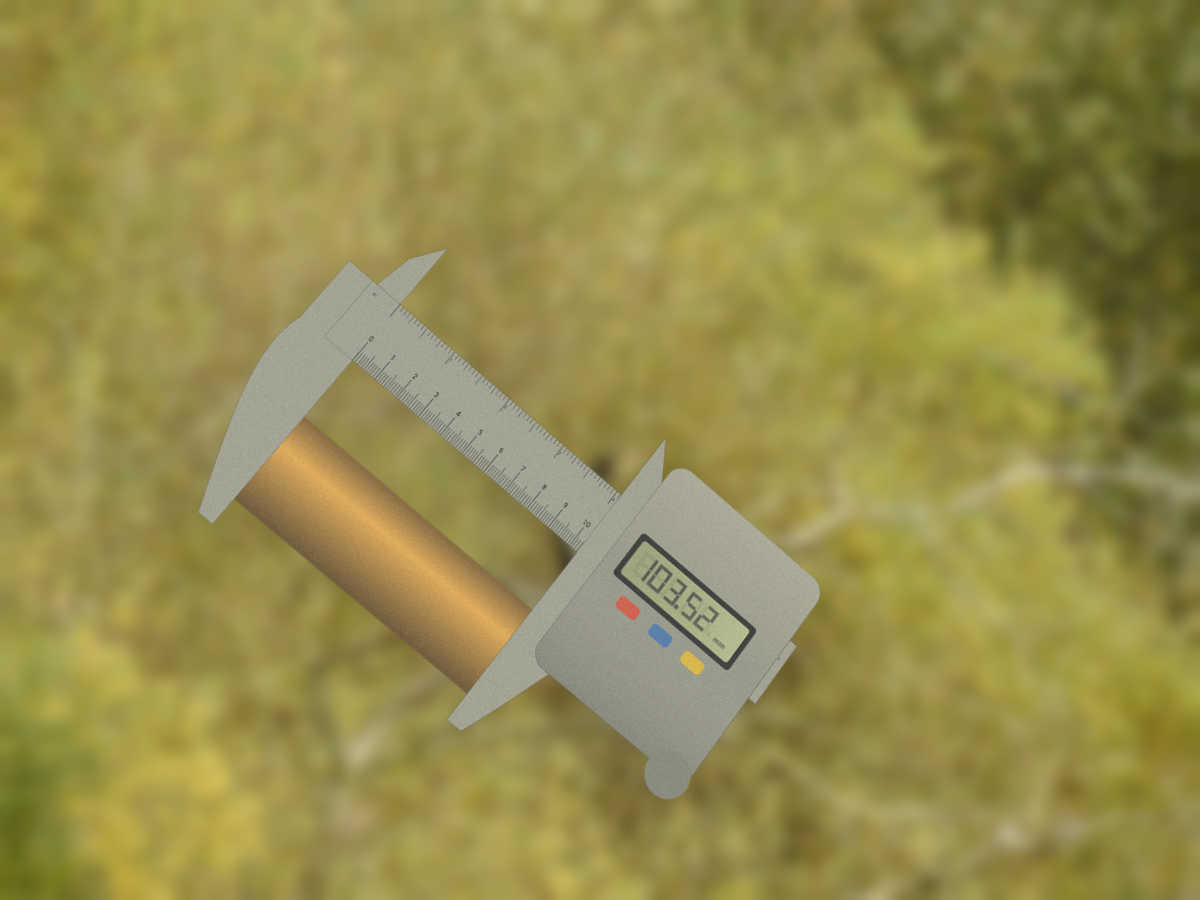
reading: 103.52mm
